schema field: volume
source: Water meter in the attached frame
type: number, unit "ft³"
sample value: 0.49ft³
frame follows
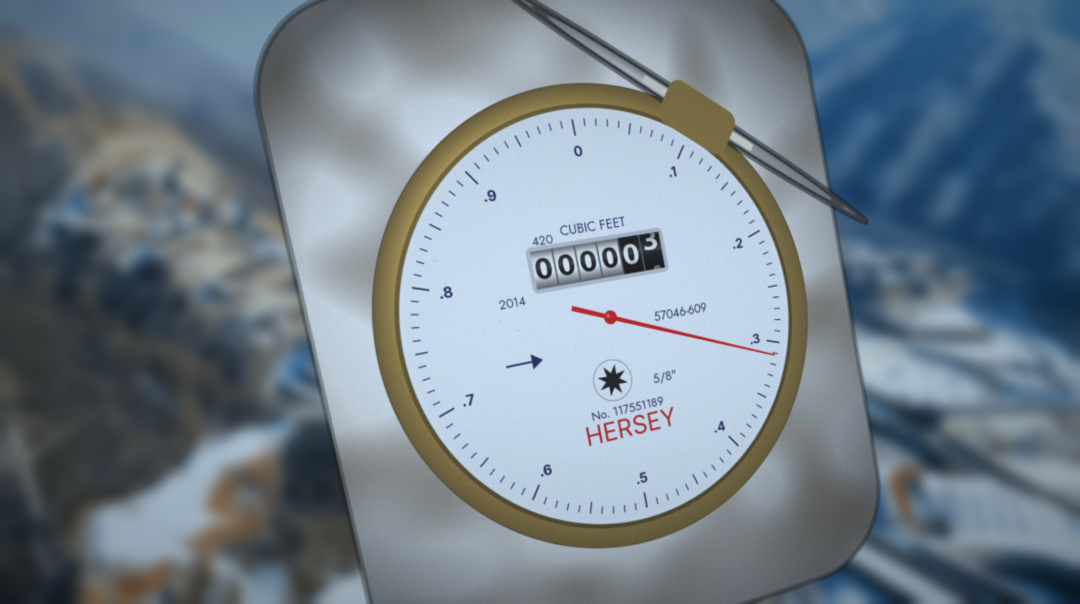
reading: 3.31ft³
